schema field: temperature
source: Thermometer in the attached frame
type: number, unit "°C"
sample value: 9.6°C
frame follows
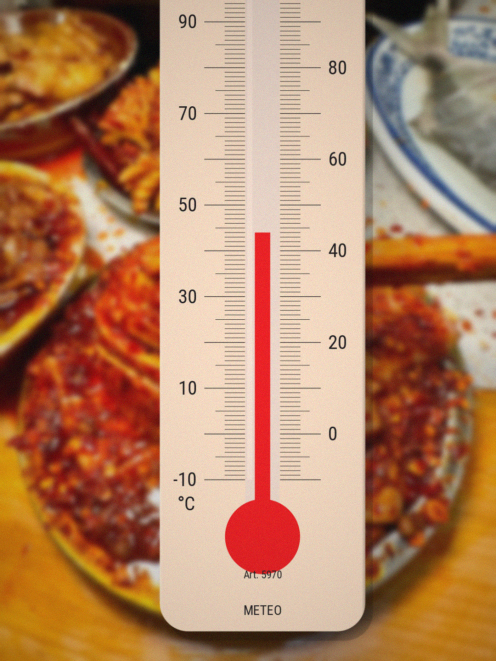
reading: 44°C
